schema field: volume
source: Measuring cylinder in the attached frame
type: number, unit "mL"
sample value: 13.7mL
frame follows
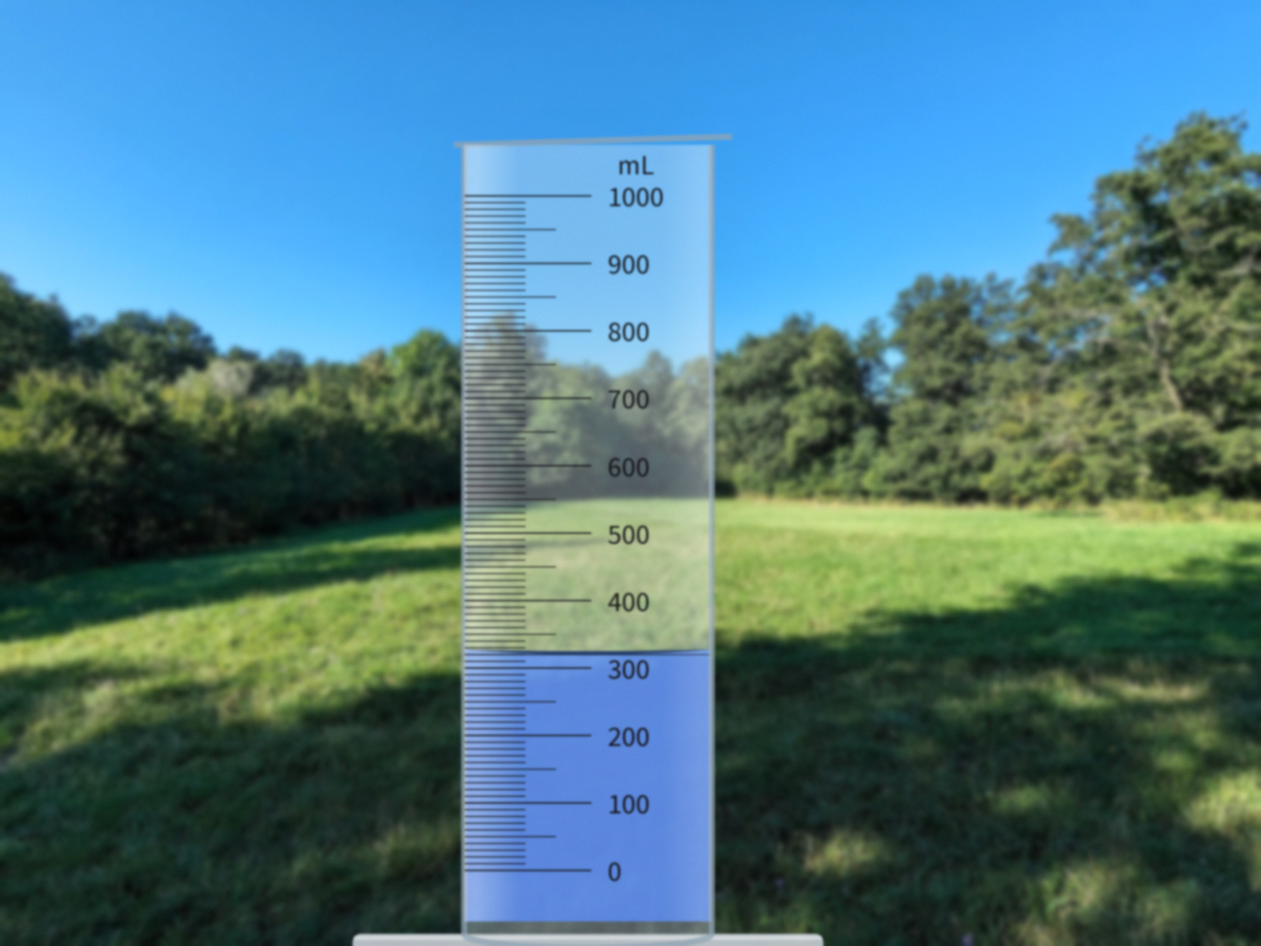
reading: 320mL
